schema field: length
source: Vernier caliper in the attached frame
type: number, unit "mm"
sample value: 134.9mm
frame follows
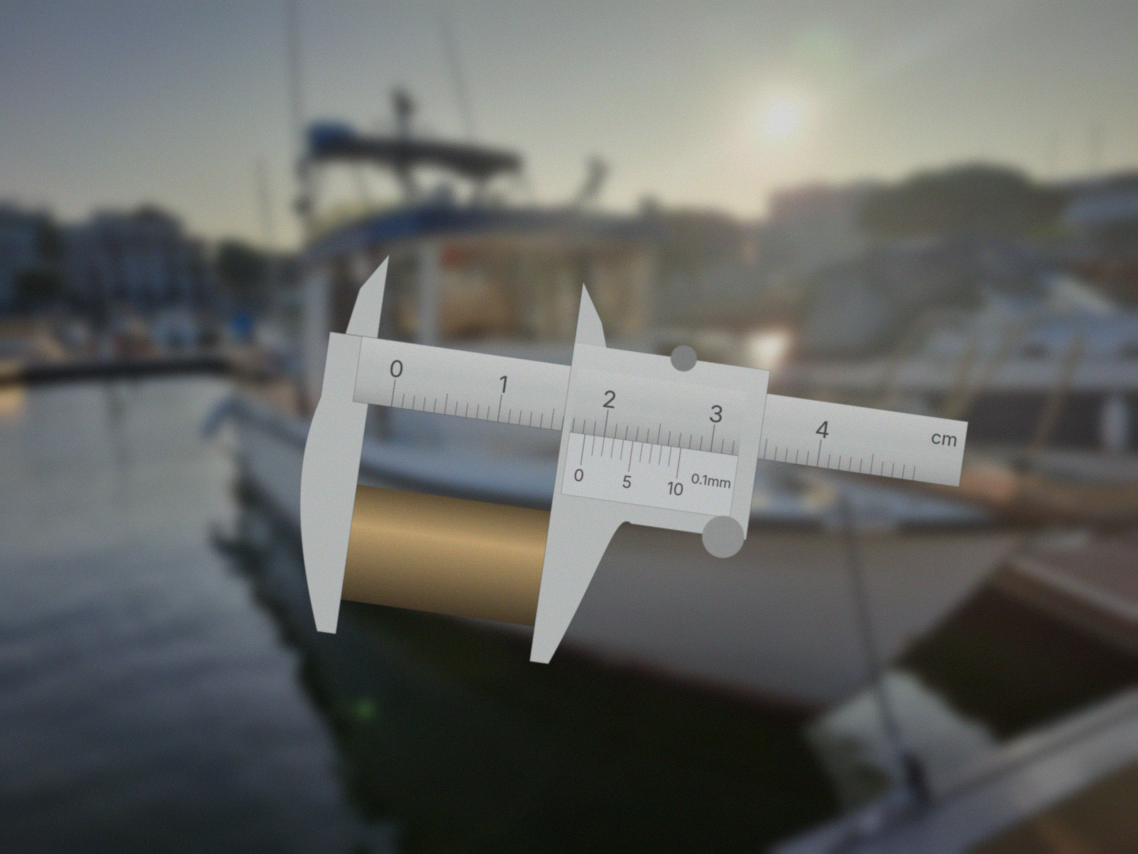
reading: 18.2mm
